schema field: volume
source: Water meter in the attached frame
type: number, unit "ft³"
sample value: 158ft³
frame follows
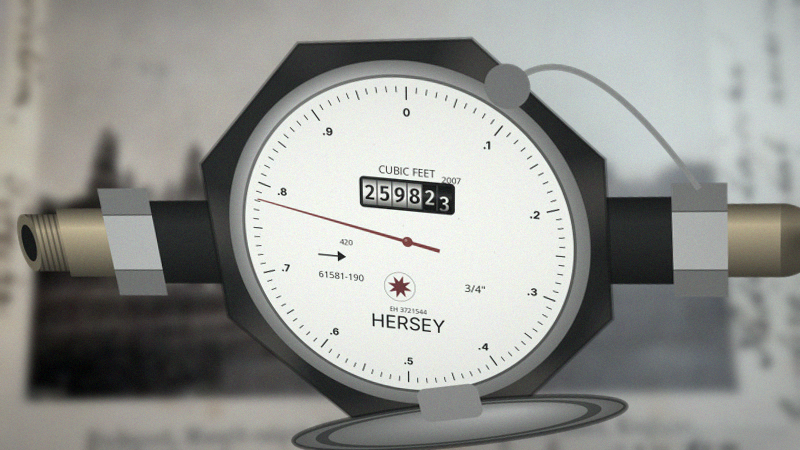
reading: 259822.78ft³
